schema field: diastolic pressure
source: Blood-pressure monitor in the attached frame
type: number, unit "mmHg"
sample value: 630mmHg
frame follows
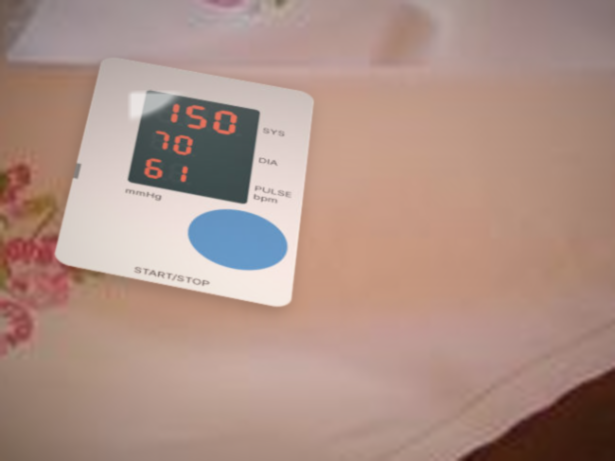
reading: 70mmHg
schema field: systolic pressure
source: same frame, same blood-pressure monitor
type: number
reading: 150mmHg
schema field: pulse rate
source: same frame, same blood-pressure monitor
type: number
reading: 61bpm
